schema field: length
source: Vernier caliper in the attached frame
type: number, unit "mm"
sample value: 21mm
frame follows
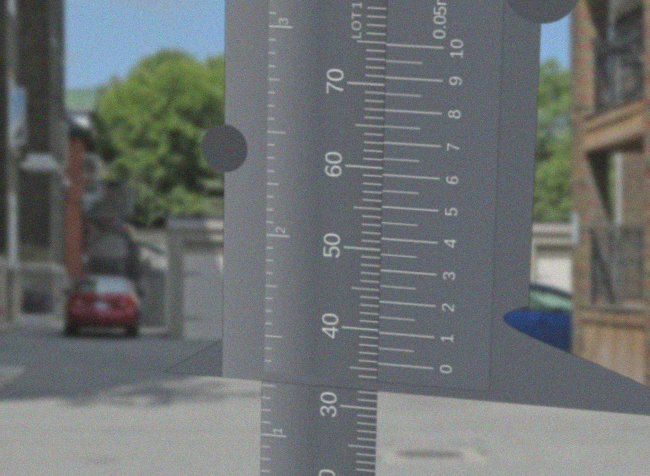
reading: 35.8mm
